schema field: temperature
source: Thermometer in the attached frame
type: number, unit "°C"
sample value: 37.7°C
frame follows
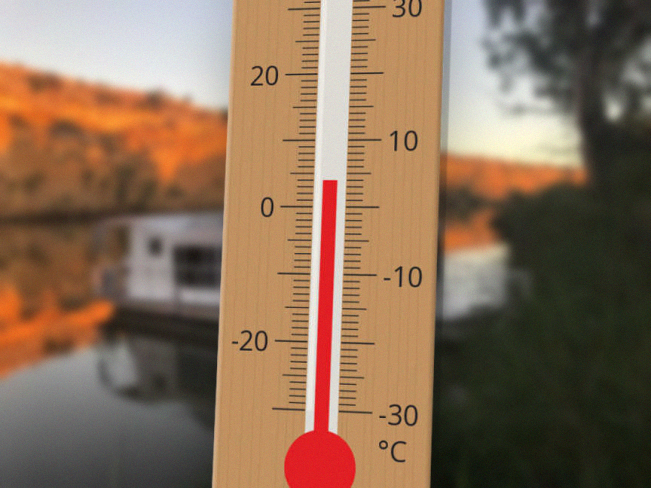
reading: 4°C
